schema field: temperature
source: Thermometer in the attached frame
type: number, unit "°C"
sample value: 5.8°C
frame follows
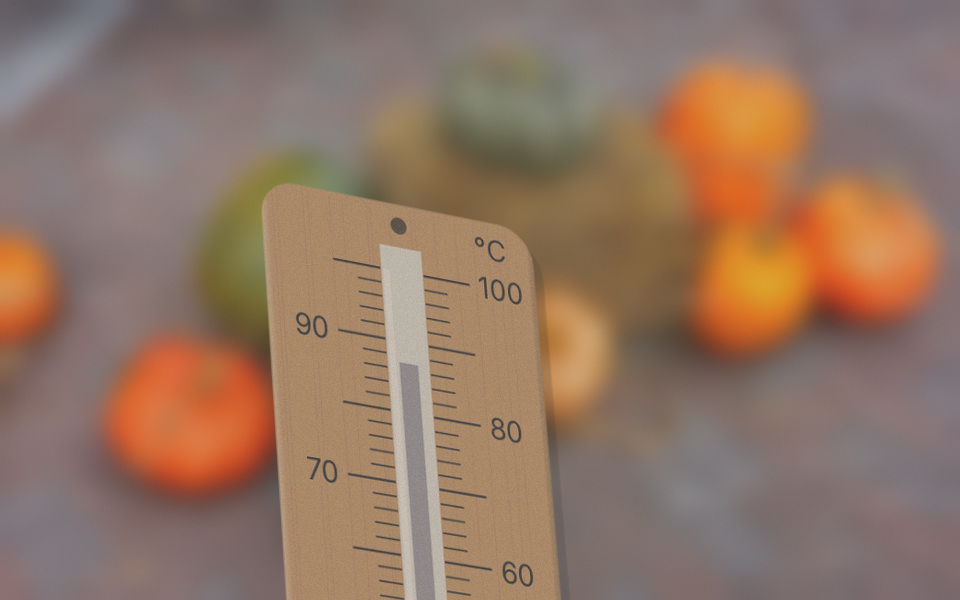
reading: 87°C
